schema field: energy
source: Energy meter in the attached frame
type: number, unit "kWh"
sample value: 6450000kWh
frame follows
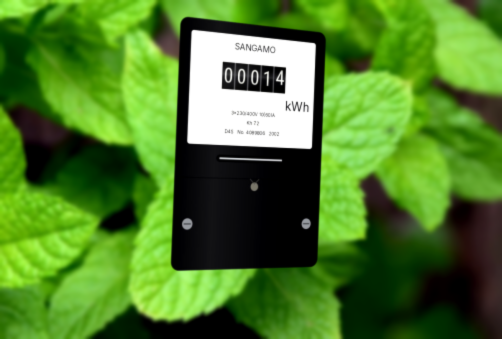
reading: 14kWh
